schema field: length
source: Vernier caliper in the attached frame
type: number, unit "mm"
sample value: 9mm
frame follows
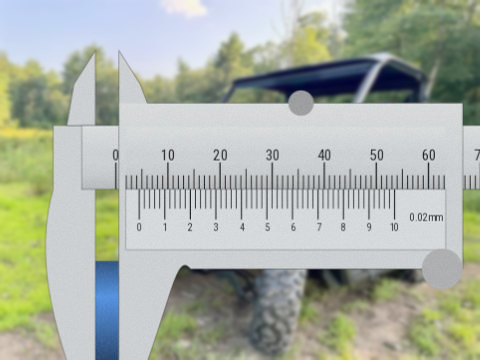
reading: 4.5mm
